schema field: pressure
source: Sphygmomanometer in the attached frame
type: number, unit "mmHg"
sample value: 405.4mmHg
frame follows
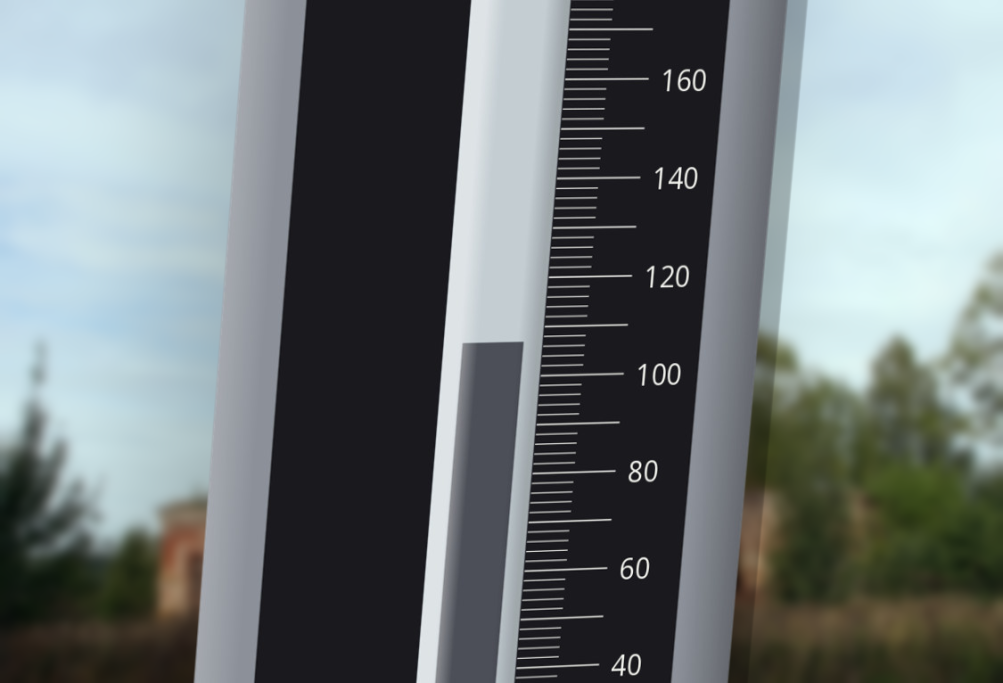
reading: 107mmHg
